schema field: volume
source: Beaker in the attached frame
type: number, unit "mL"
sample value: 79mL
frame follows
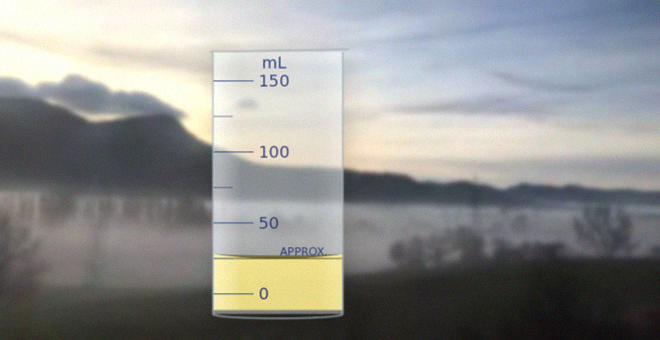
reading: 25mL
